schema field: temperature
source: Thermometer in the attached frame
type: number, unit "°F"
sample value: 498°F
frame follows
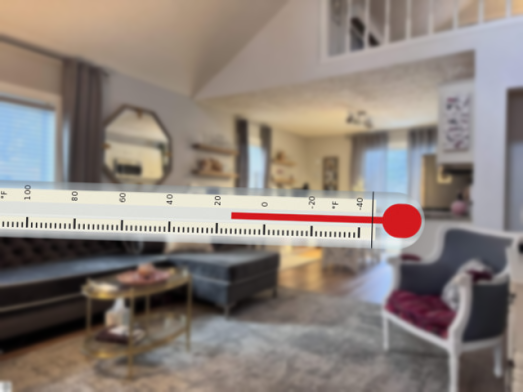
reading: 14°F
